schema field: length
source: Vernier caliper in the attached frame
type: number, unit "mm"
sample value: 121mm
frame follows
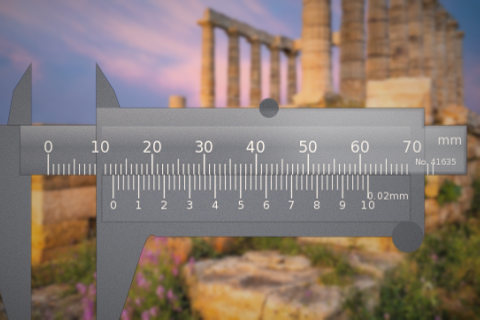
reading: 12.5mm
